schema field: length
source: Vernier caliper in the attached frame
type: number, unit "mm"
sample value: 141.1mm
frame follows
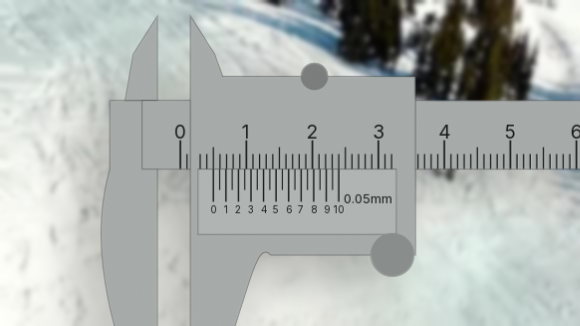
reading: 5.0mm
